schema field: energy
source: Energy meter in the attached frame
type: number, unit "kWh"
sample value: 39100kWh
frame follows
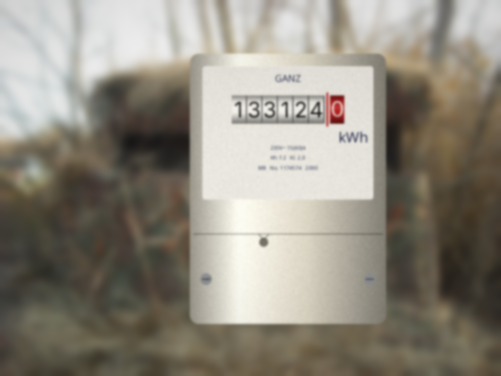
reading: 133124.0kWh
